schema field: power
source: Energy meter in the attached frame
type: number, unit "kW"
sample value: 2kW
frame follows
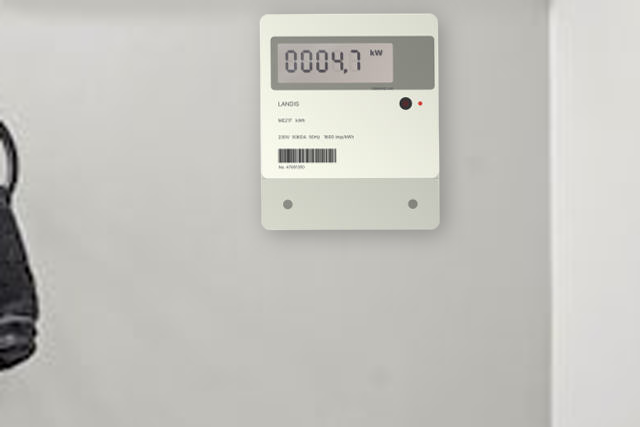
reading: 4.7kW
